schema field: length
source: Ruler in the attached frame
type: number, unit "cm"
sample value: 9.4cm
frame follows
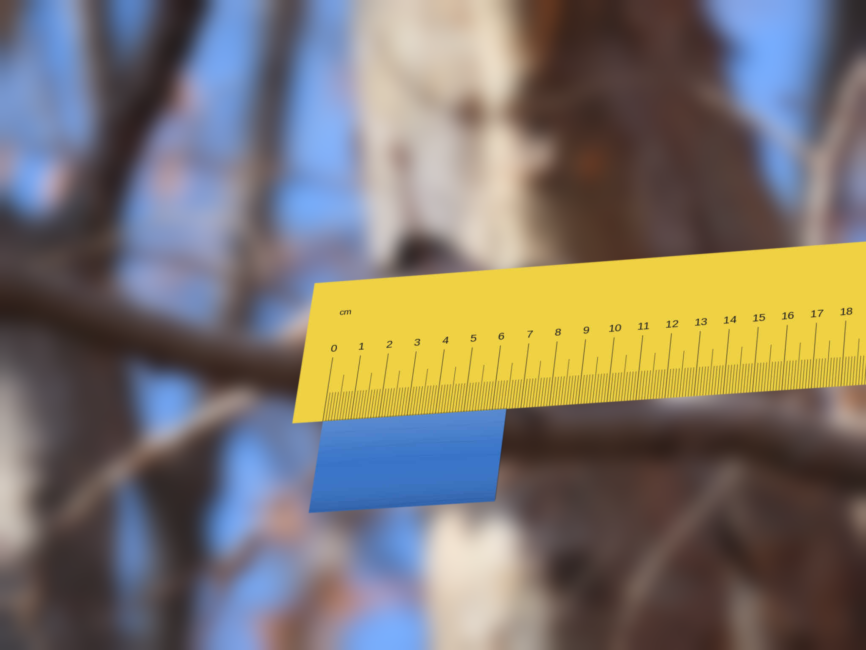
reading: 6.5cm
